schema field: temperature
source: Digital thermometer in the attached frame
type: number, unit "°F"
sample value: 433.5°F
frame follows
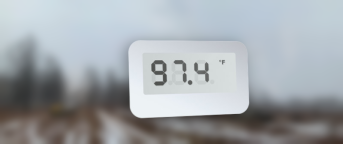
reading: 97.4°F
